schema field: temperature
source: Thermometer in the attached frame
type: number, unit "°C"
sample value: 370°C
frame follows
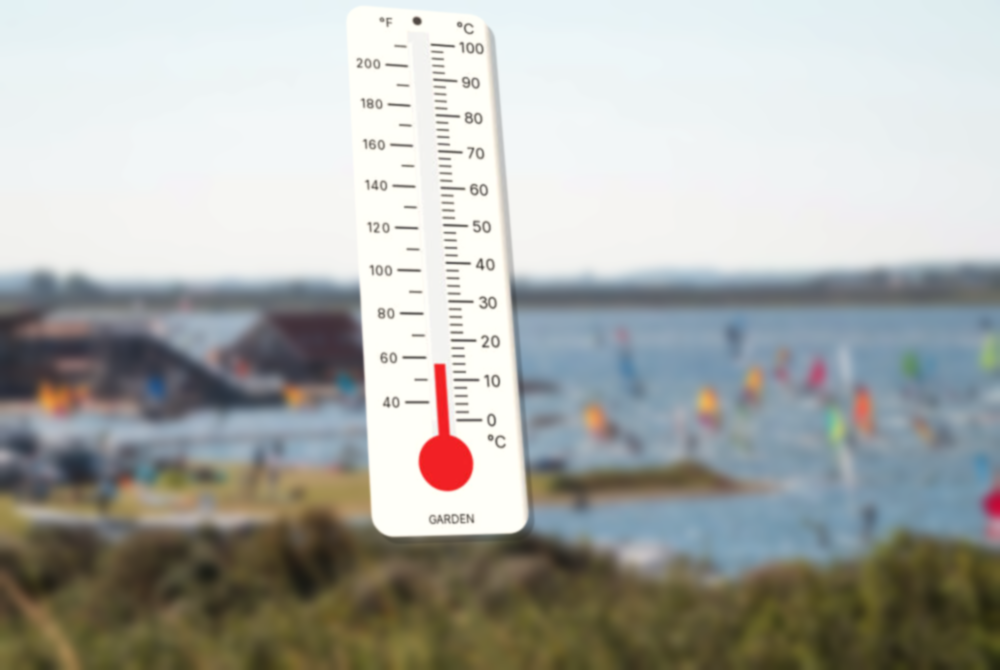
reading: 14°C
